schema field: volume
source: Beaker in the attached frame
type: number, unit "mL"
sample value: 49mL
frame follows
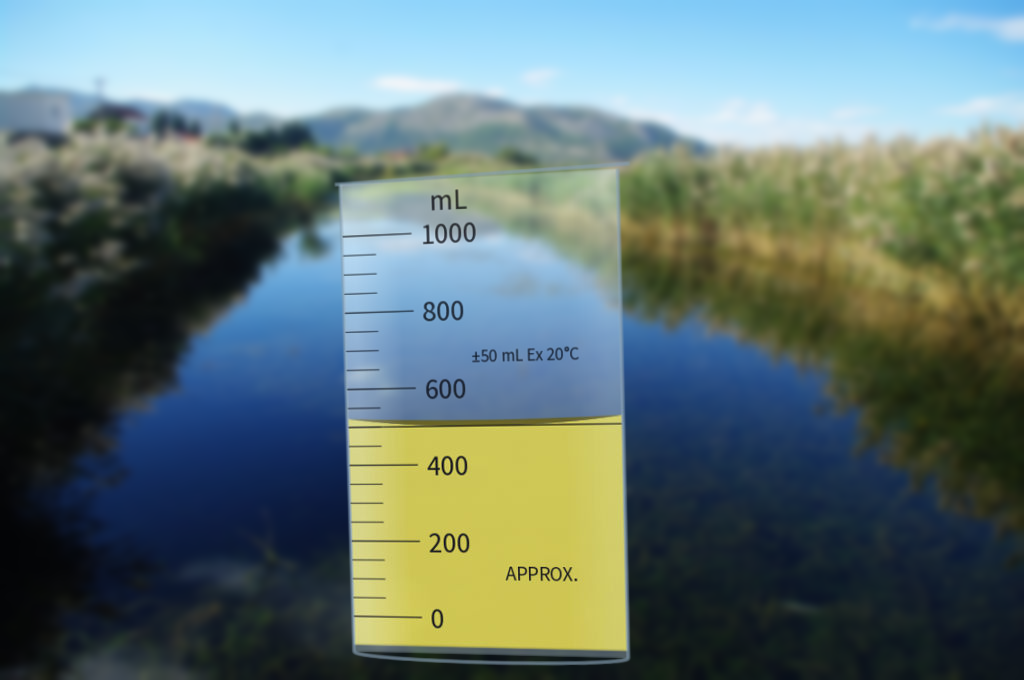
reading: 500mL
